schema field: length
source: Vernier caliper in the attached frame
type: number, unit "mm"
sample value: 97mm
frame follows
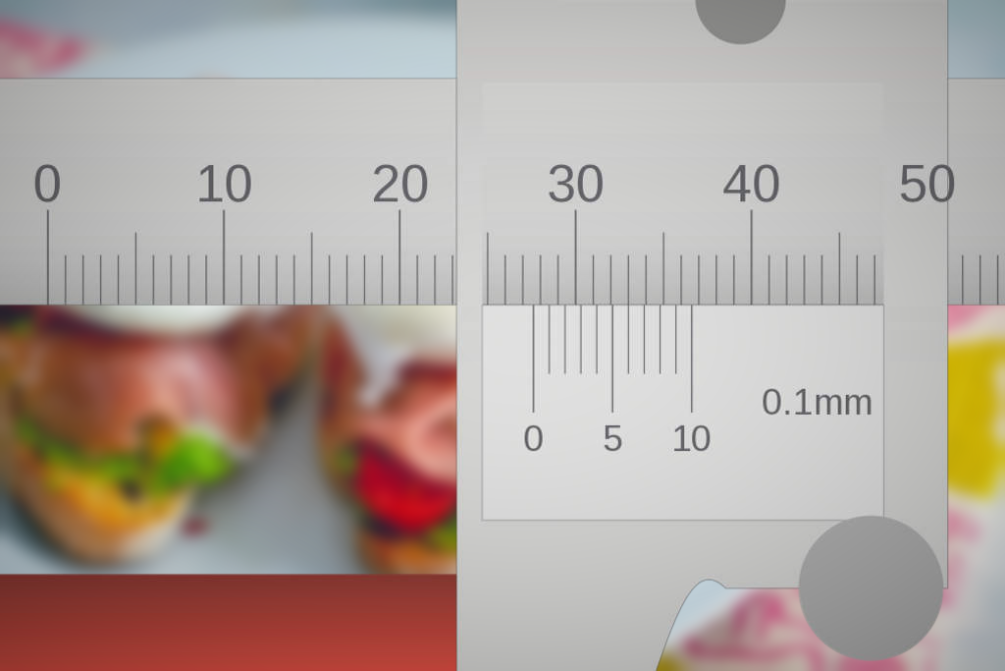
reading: 27.6mm
